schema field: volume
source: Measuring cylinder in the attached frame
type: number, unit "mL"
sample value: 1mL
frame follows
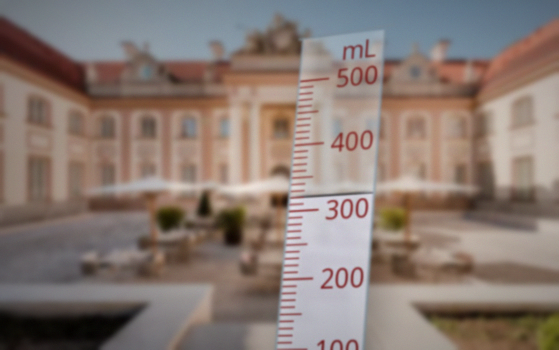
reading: 320mL
